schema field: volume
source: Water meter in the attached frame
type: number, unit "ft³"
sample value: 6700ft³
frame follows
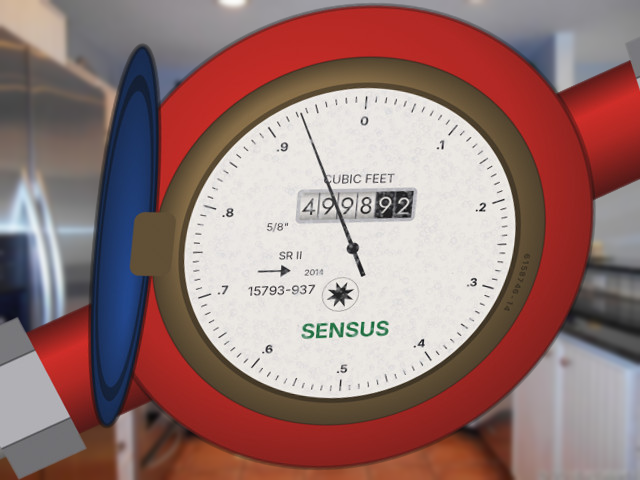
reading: 499891.93ft³
